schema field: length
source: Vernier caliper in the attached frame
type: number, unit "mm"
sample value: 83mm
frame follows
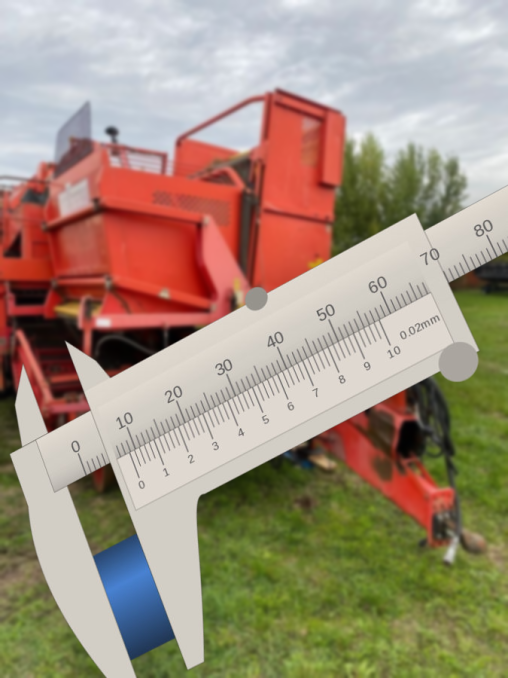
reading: 8.8mm
